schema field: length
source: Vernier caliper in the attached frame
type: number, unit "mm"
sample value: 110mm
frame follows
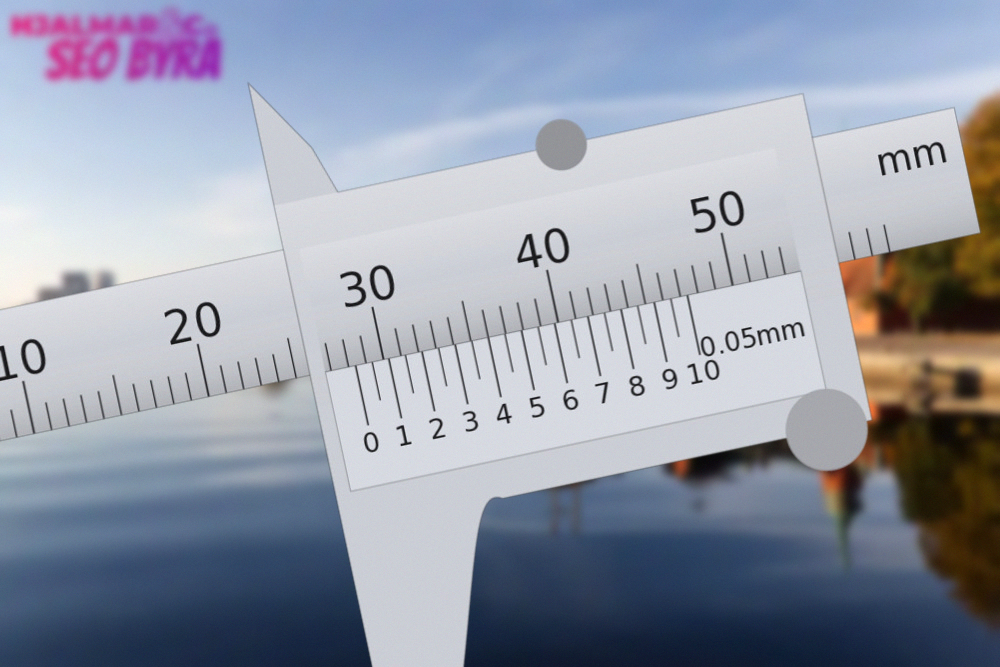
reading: 28.4mm
